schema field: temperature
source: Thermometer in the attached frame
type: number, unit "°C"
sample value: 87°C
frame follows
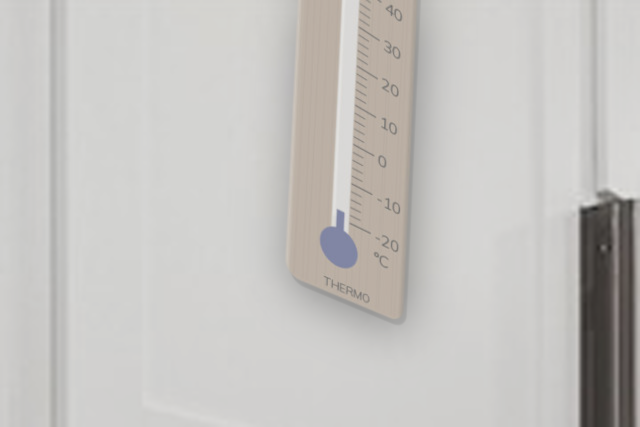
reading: -18°C
